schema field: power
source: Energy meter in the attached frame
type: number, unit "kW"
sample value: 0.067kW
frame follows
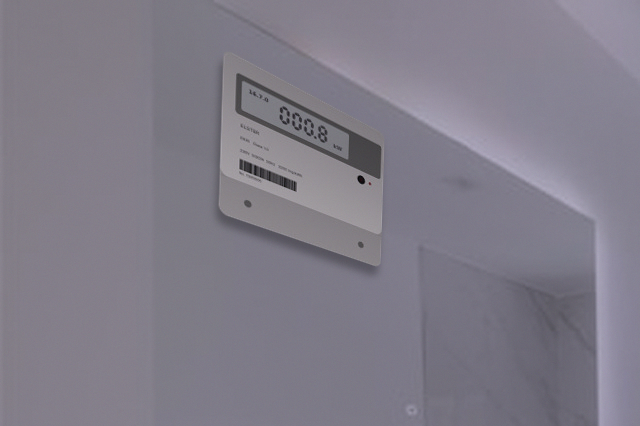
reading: 0.8kW
